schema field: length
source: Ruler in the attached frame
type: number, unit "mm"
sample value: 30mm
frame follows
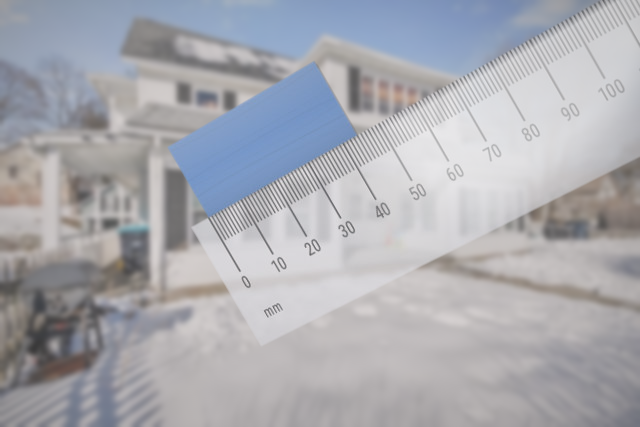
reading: 44mm
